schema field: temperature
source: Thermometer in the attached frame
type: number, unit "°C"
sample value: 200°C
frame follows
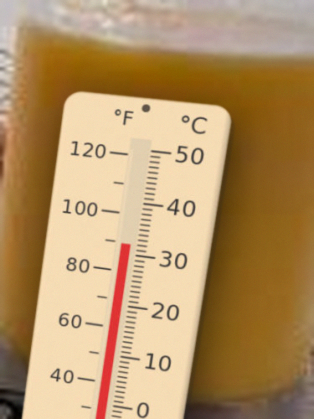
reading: 32°C
